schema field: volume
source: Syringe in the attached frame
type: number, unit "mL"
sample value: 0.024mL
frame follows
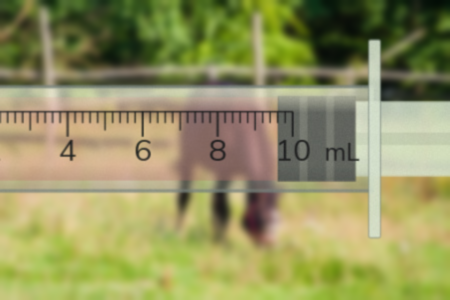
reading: 9.6mL
